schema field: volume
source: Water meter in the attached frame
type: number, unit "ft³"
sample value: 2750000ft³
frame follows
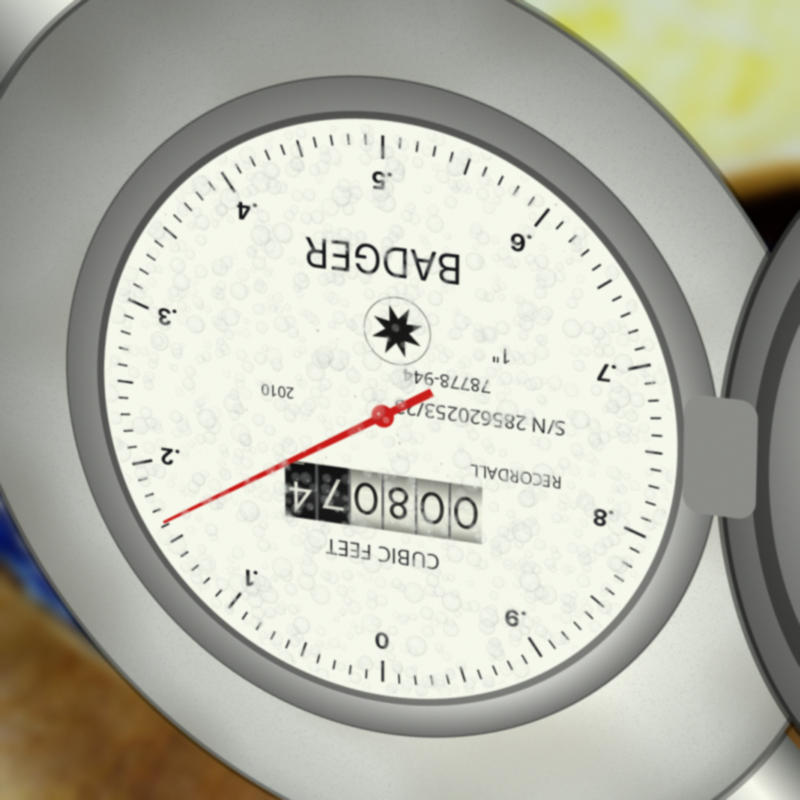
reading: 8074.16ft³
